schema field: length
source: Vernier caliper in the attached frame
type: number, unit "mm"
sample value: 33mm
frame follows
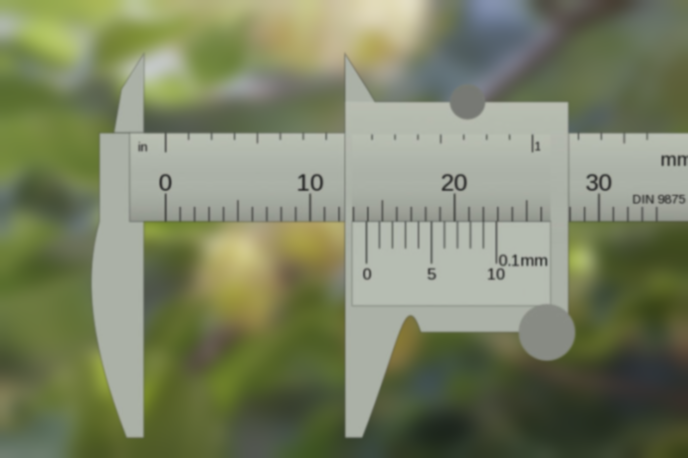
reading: 13.9mm
